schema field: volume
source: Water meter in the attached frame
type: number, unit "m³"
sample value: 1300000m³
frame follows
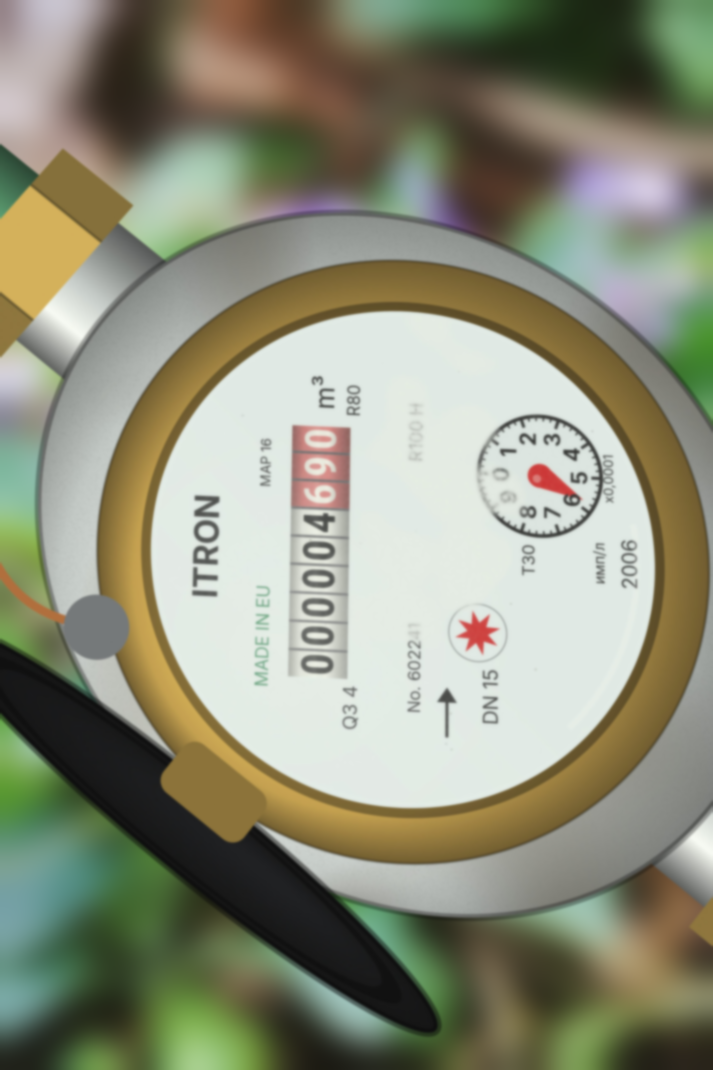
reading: 4.6905m³
